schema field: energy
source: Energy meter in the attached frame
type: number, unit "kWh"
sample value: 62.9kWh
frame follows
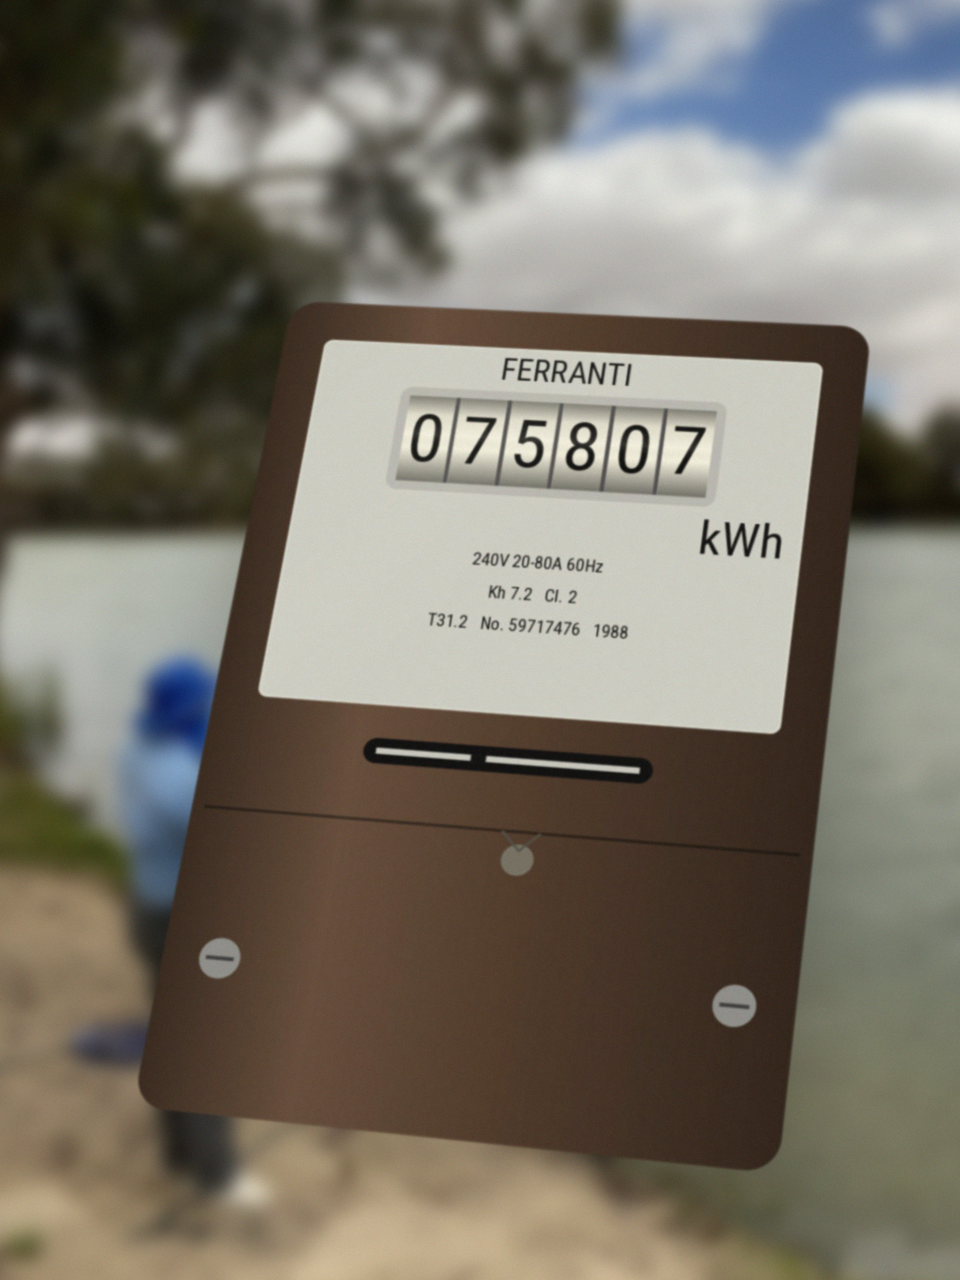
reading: 75807kWh
